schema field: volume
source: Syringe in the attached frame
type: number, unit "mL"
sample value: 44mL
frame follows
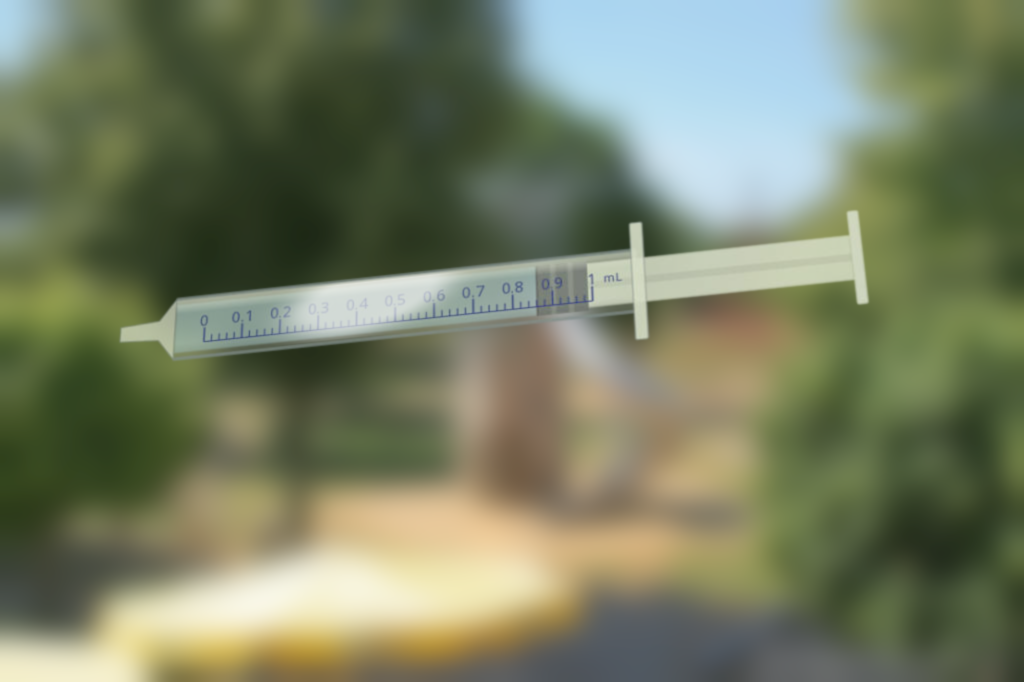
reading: 0.86mL
